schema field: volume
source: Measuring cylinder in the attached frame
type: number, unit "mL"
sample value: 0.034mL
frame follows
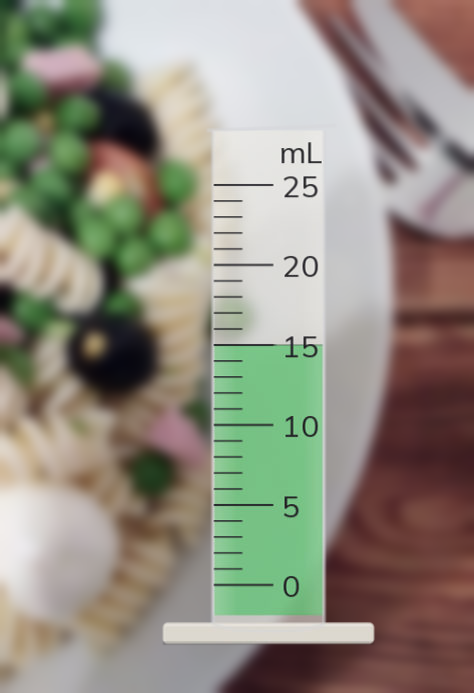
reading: 15mL
